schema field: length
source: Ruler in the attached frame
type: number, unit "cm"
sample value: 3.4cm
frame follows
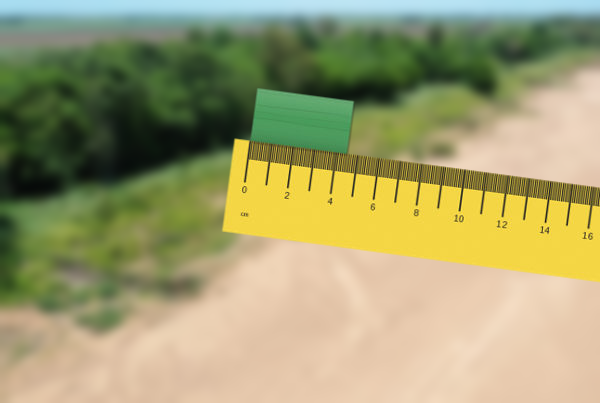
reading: 4.5cm
